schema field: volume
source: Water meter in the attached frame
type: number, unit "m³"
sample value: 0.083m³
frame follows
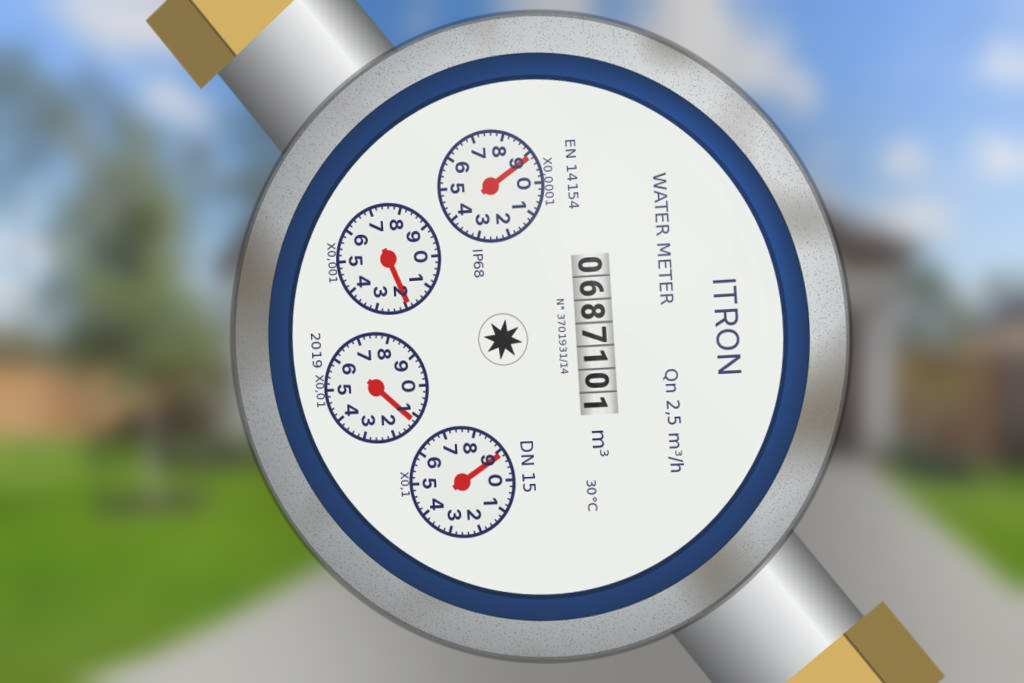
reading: 687100.9119m³
